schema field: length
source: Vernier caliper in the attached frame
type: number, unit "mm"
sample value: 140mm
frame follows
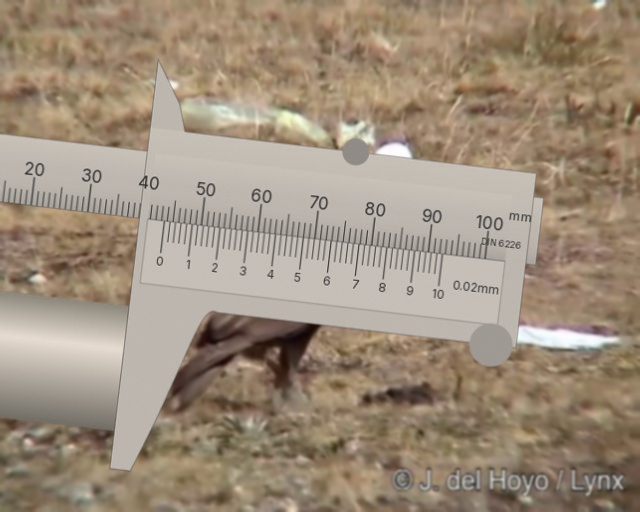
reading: 43.5mm
